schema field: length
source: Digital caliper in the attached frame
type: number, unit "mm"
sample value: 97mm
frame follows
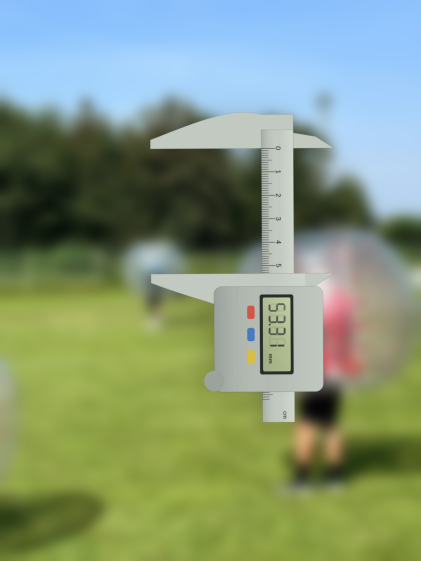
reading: 53.31mm
